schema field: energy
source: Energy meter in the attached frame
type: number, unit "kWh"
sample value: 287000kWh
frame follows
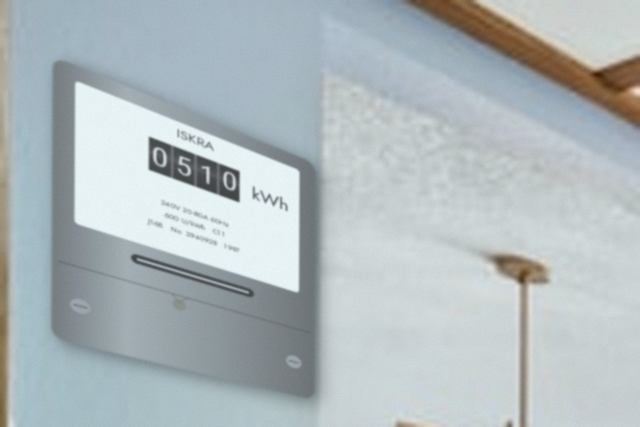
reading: 510kWh
